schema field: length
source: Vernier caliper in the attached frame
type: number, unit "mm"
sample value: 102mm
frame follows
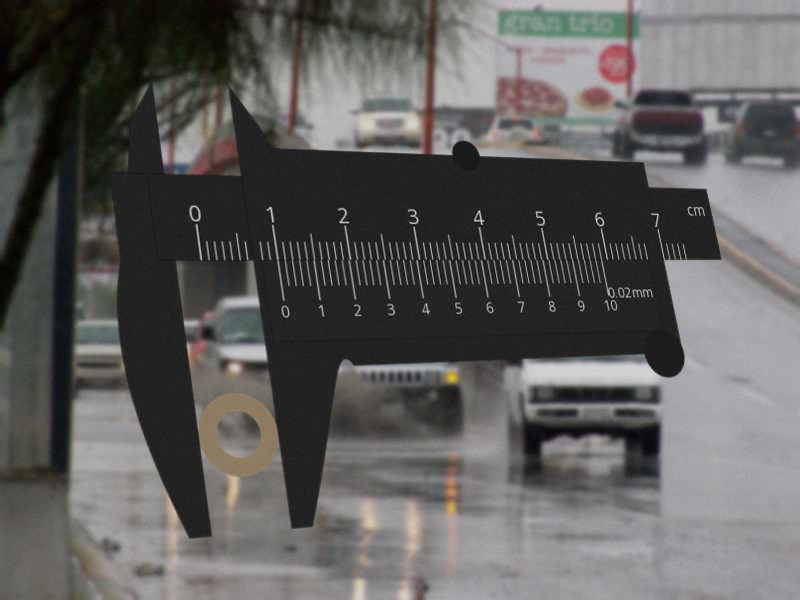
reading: 10.0mm
